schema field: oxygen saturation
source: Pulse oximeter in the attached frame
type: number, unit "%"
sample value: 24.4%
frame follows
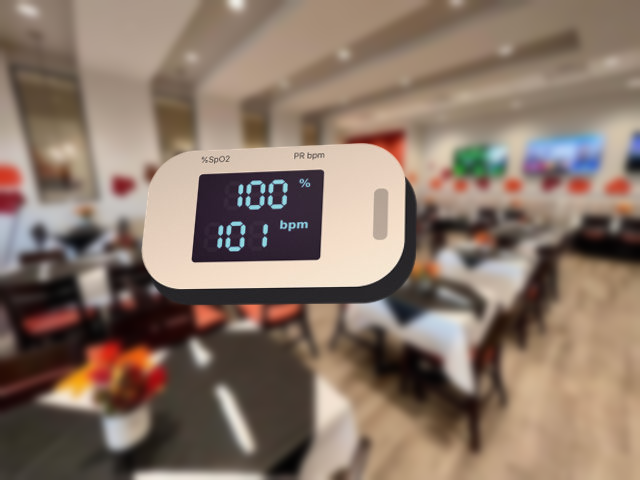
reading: 100%
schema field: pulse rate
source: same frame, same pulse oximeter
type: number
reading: 101bpm
